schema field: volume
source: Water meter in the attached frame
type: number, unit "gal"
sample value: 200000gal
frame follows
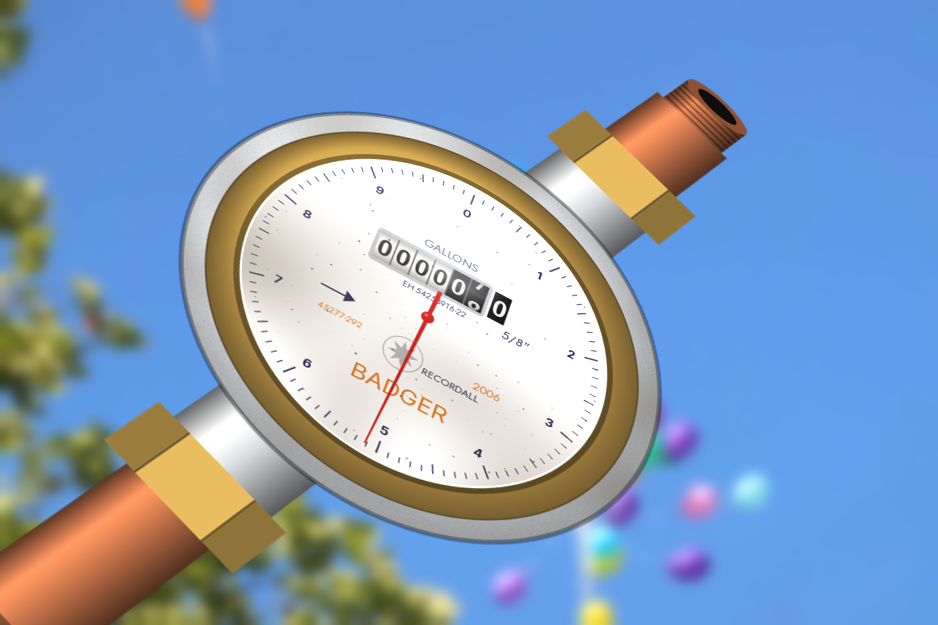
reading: 75.1gal
